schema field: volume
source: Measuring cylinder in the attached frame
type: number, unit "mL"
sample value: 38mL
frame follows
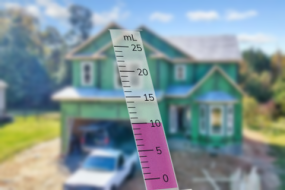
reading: 10mL
